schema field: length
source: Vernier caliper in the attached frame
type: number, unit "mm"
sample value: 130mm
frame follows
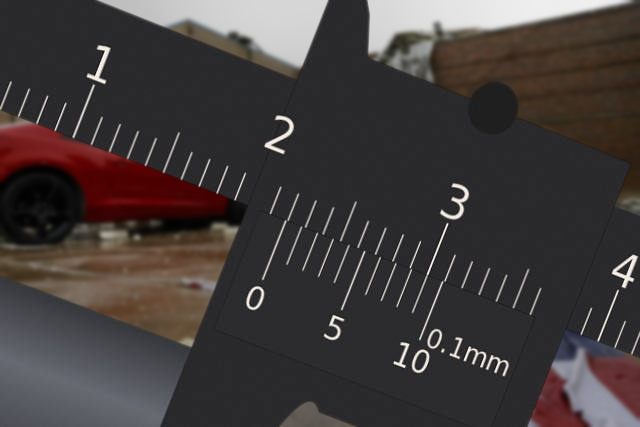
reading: 21.9mm
